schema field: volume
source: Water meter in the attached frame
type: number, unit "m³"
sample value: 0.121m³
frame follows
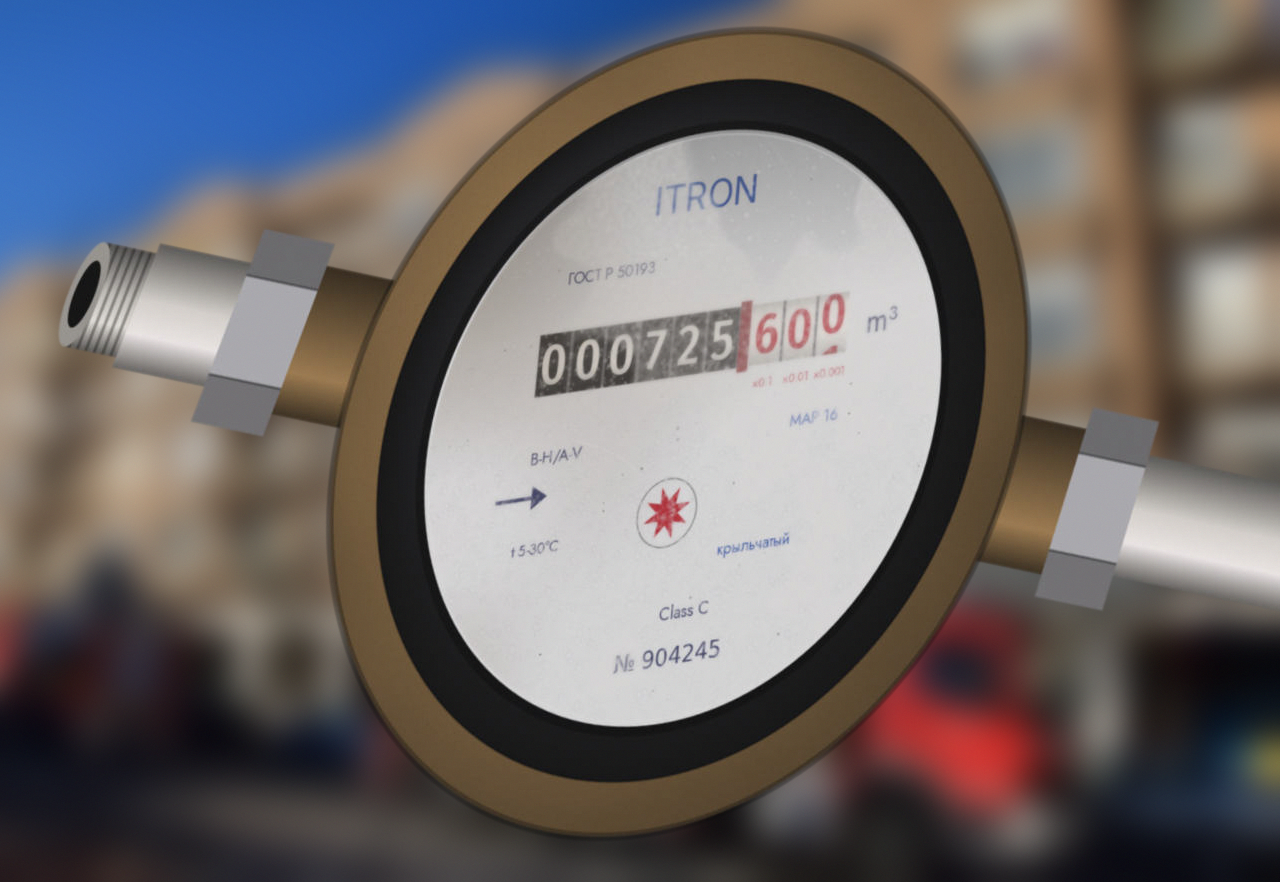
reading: 725.600m³
